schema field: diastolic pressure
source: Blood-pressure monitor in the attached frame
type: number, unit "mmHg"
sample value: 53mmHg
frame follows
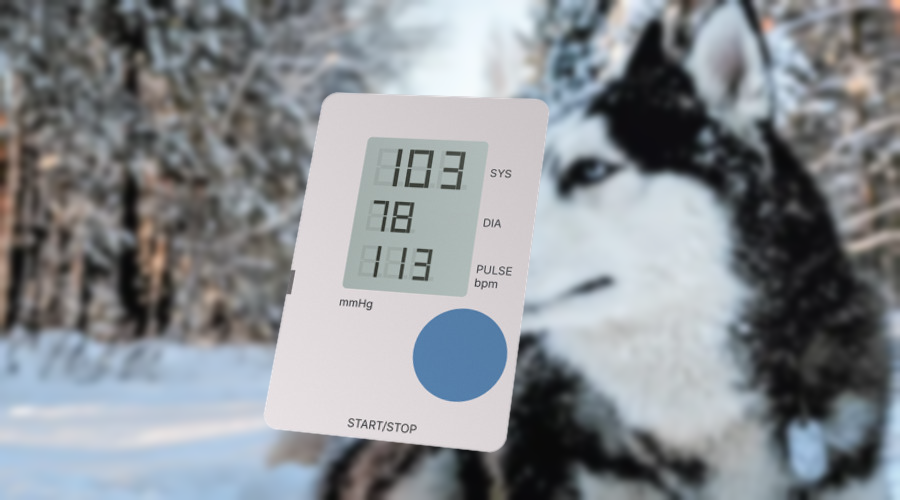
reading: 78mmHg
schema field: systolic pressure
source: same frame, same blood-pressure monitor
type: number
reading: 103mmHg
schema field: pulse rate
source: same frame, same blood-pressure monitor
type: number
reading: 113bpm
